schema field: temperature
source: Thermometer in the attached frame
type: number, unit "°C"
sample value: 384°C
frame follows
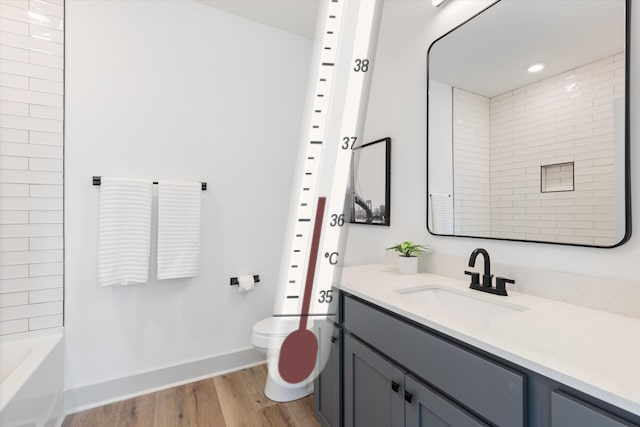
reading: 36.3°C
